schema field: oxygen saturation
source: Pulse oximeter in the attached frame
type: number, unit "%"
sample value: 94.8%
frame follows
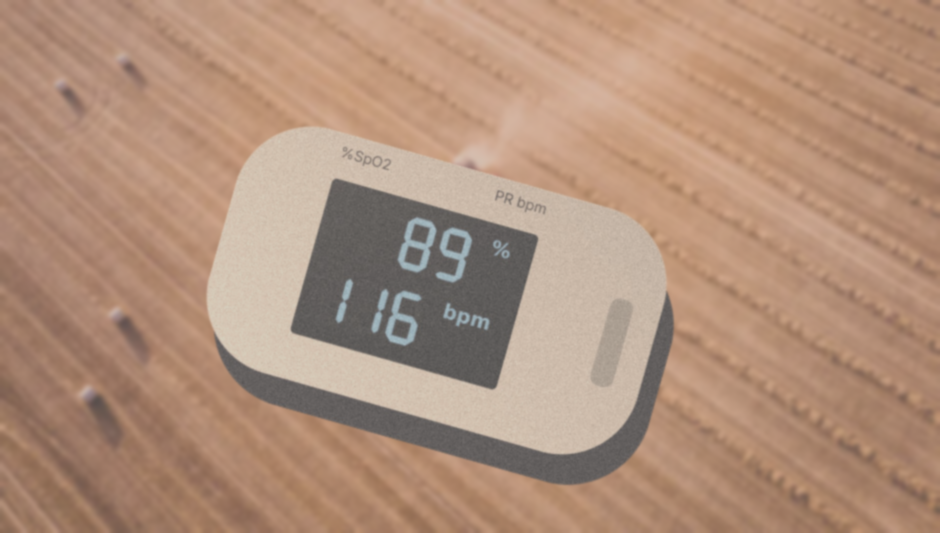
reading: 89%
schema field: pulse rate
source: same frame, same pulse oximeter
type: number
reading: 116bpm
